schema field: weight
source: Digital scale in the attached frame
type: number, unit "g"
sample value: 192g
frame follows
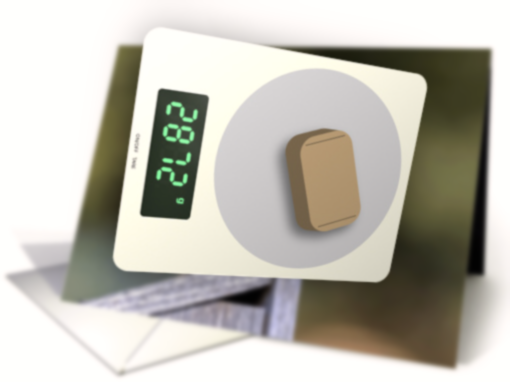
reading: 2872g
